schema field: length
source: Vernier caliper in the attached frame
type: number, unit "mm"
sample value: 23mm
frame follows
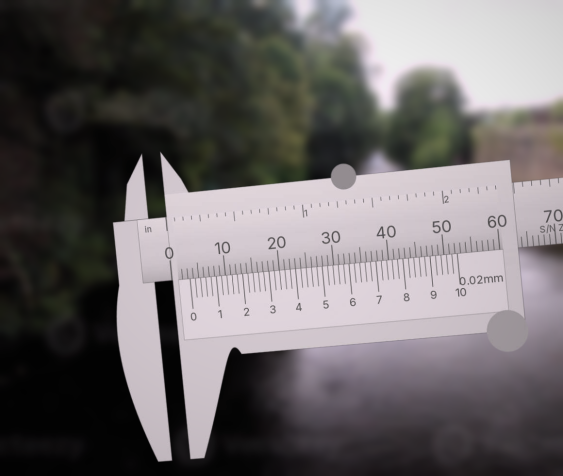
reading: 3.4mm
